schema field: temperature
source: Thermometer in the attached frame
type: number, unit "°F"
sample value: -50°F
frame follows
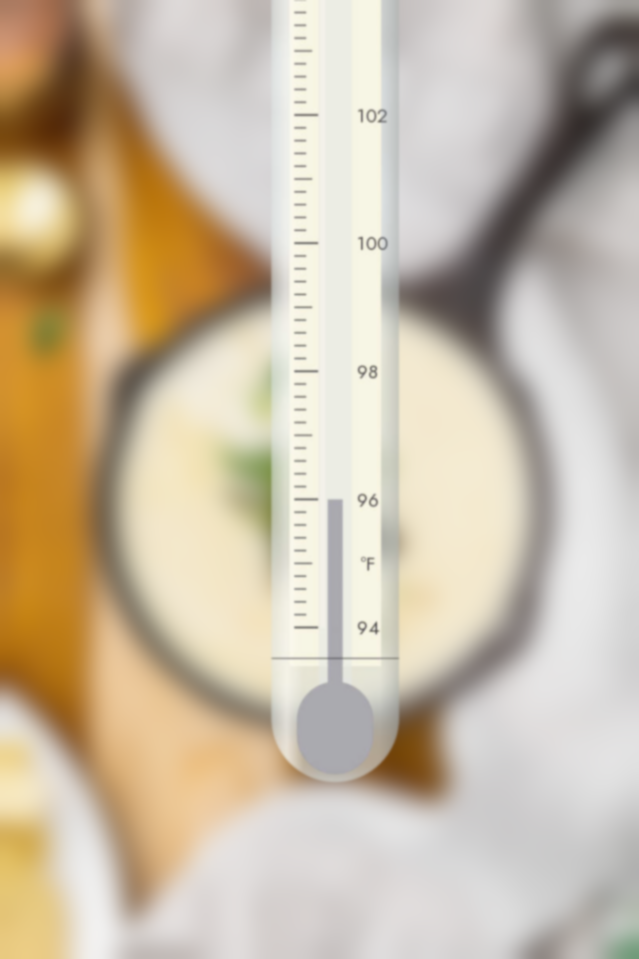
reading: 96°F
